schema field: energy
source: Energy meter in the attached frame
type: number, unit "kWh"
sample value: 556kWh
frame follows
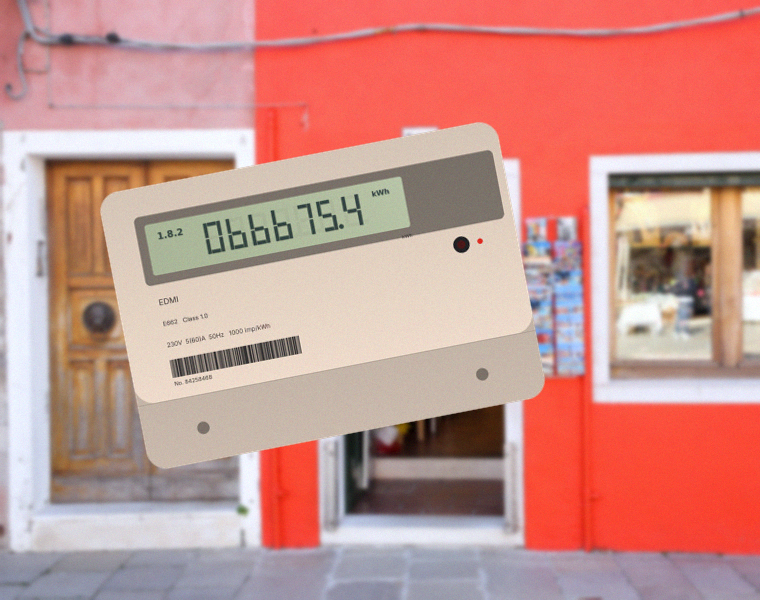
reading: 66675.4kWh
